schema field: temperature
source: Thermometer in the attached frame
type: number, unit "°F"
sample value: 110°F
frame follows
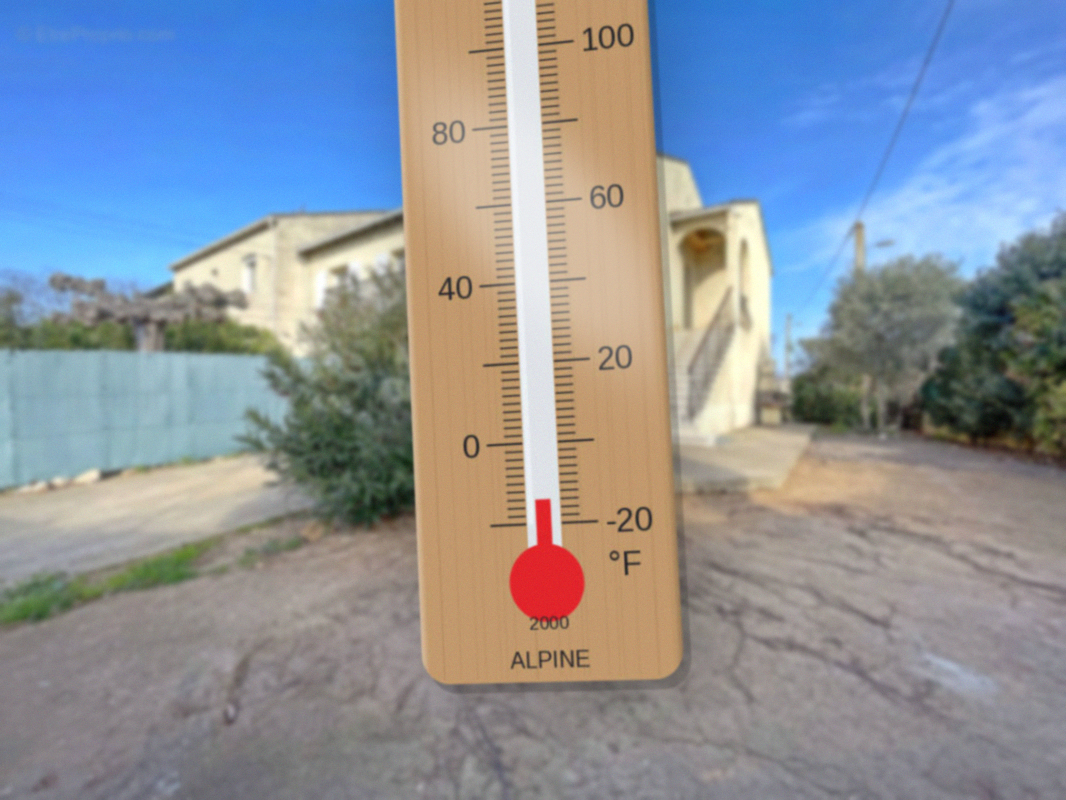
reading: -14°F
